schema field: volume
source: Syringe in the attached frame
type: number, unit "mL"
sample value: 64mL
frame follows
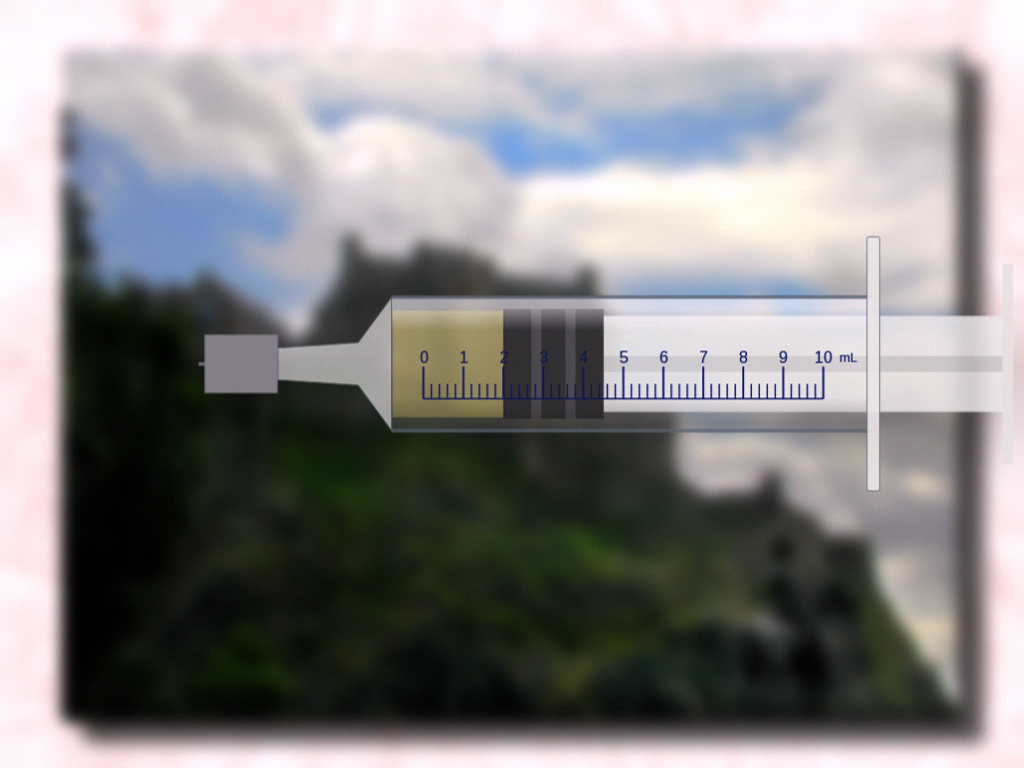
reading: 2mL
